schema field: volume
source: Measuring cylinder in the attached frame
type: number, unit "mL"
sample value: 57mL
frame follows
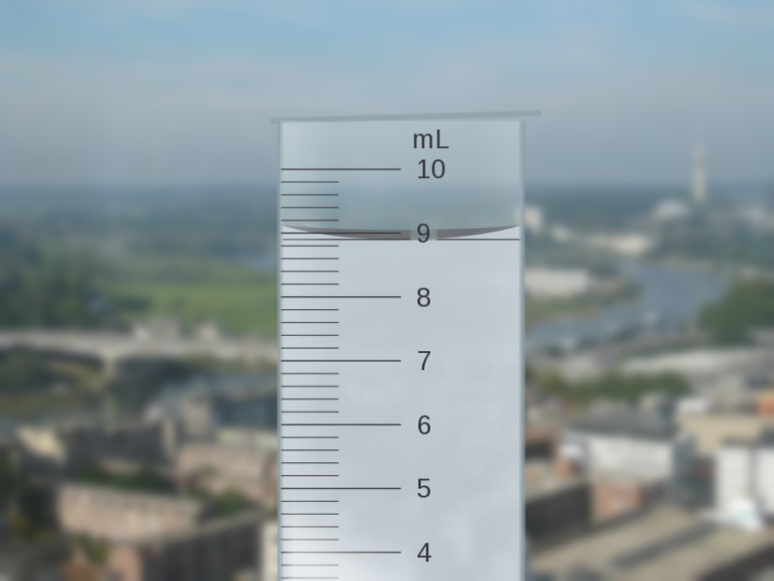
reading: 8.9mL
